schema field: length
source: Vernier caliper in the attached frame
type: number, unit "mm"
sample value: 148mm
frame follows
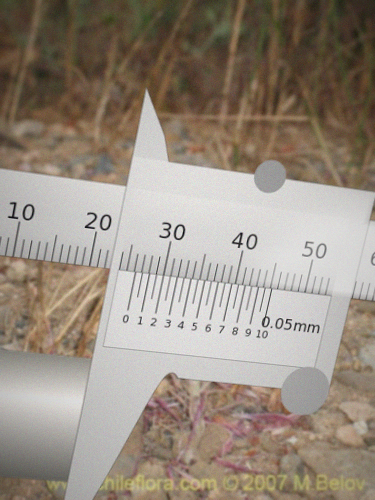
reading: 26.2mm
